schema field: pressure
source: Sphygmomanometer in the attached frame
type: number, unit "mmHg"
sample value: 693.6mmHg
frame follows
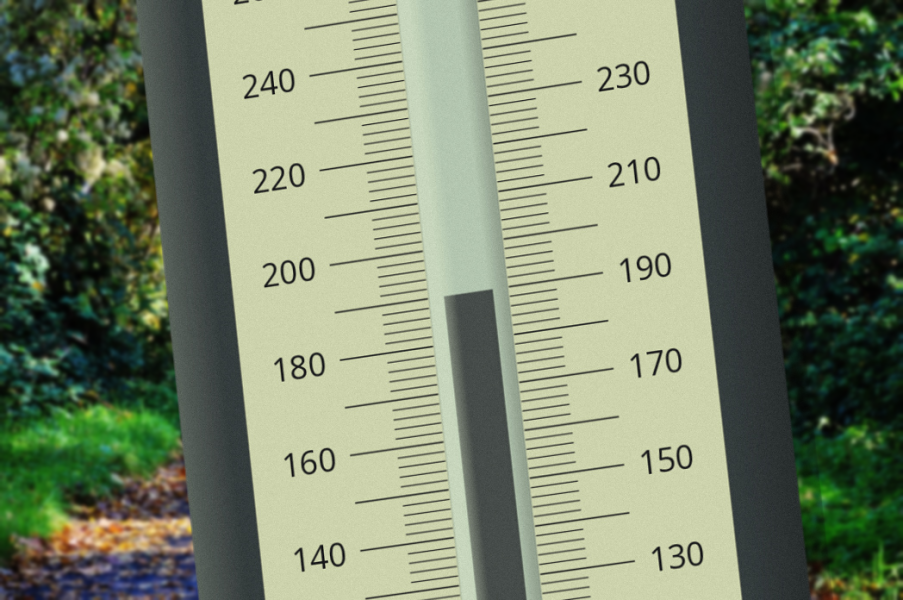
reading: 190mmHg
